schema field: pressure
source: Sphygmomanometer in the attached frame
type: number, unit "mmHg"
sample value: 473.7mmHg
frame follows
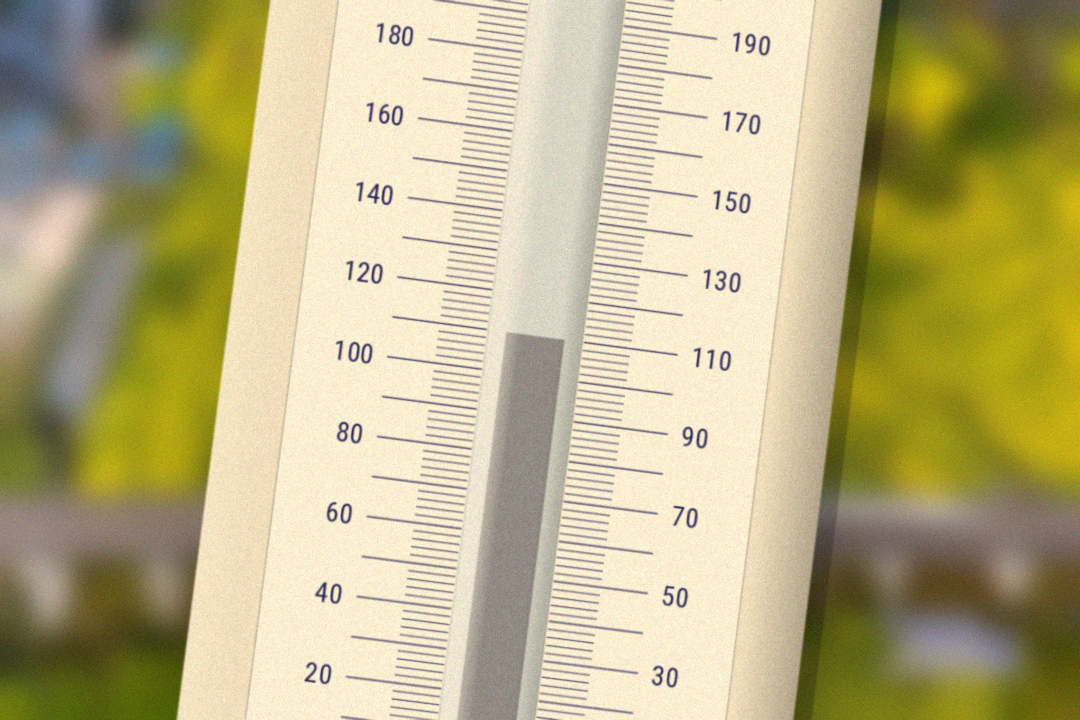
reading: 110mmHg
